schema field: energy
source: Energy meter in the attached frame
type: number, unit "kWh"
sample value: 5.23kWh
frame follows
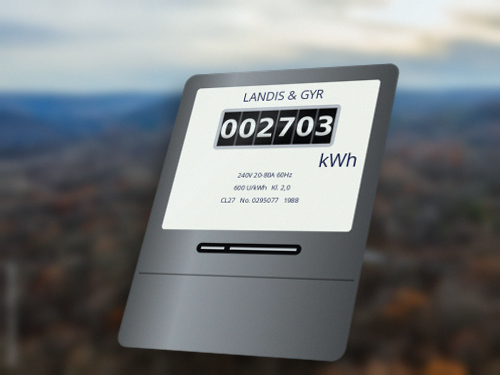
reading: 2703kWh
